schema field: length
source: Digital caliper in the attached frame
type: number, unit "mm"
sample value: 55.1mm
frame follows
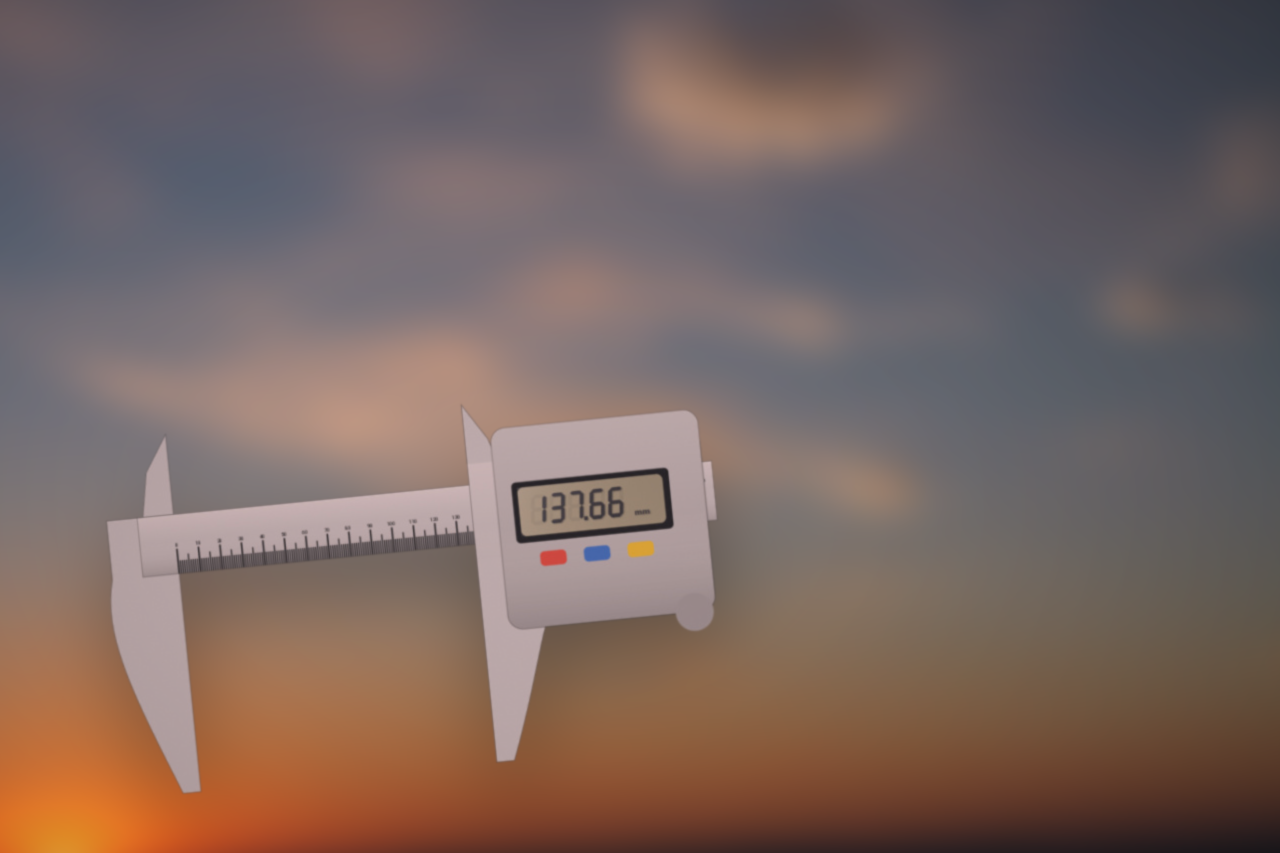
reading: 137.66mm
